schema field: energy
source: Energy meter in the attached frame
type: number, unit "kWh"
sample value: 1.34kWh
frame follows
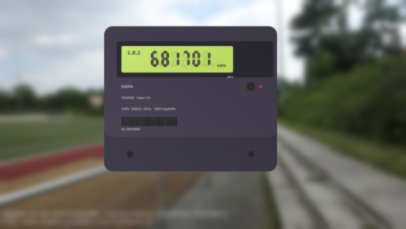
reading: 681701kWh
